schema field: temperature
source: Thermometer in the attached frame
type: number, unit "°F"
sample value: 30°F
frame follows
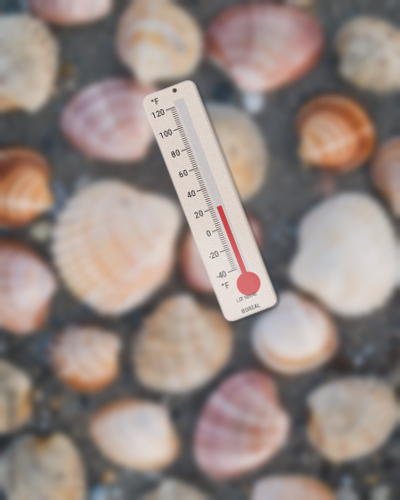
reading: 20°F
